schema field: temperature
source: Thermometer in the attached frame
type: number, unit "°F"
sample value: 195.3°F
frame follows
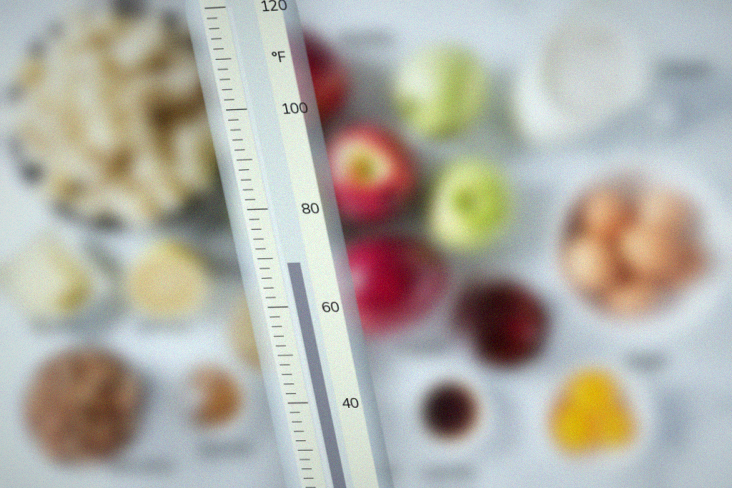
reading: 69°F
